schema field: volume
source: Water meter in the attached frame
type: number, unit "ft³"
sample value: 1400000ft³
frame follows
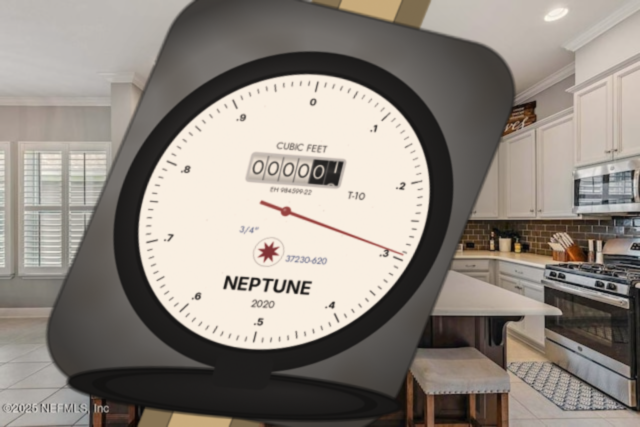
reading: 1.29ft³
